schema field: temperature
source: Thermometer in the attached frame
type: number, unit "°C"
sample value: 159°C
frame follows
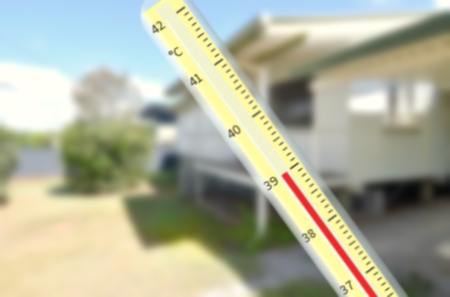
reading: 39°C
